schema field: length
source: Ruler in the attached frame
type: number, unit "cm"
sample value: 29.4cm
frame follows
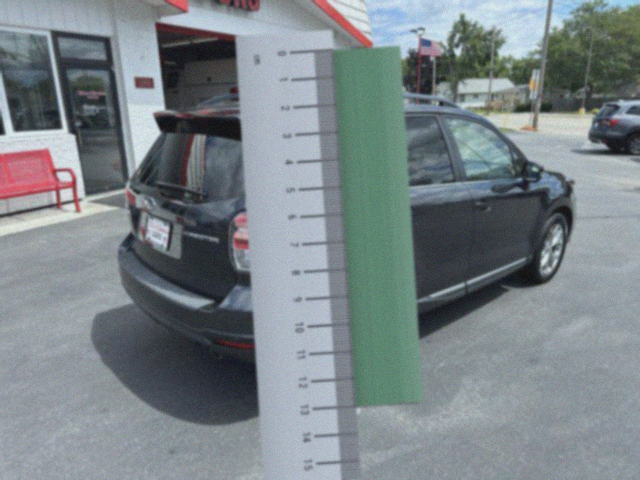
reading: 13cm
